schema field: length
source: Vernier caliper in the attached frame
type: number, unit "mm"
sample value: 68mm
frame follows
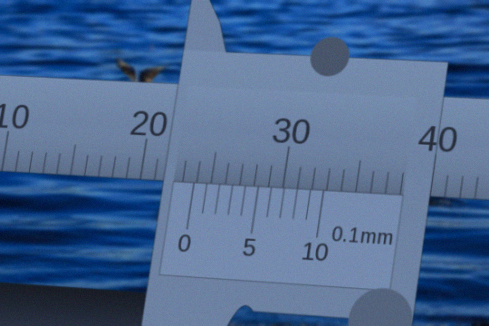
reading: 23.8mm
